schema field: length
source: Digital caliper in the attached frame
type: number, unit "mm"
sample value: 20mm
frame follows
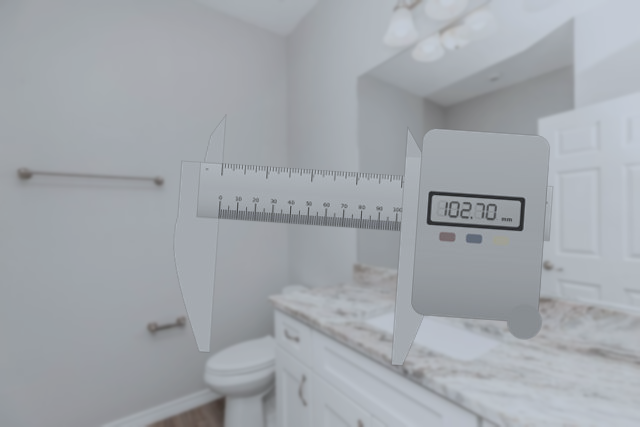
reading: 102.70mm
